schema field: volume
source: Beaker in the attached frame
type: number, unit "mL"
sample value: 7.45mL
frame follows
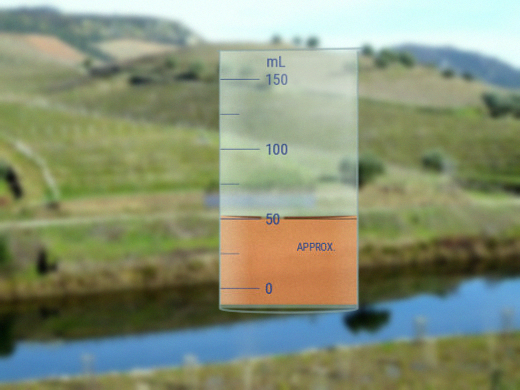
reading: 50mL
